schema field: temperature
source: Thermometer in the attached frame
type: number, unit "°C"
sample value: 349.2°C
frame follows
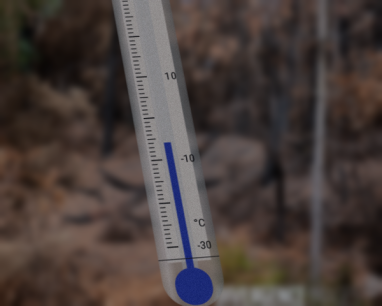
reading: -6°C
